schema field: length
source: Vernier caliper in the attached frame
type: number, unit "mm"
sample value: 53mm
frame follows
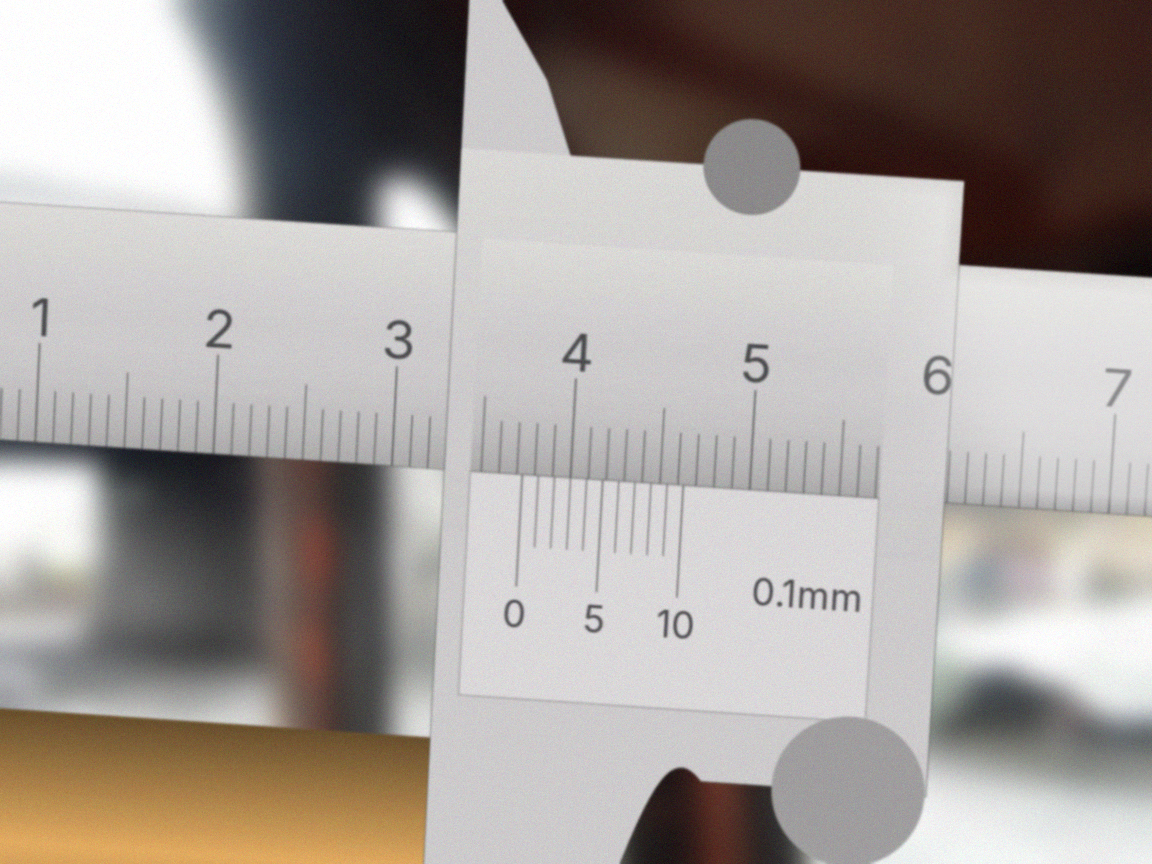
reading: 37.3mm
